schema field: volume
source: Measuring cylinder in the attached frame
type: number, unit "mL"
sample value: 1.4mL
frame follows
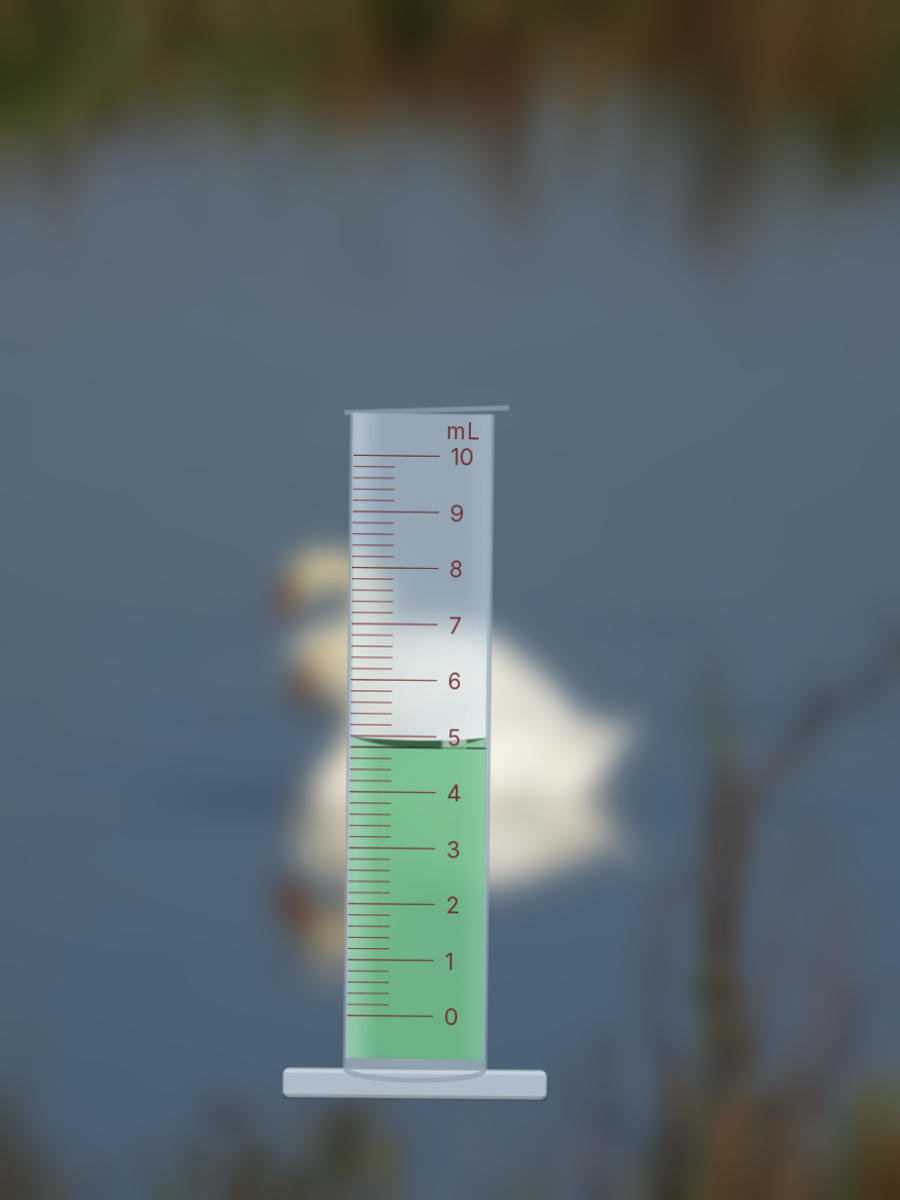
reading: 4.8mL
